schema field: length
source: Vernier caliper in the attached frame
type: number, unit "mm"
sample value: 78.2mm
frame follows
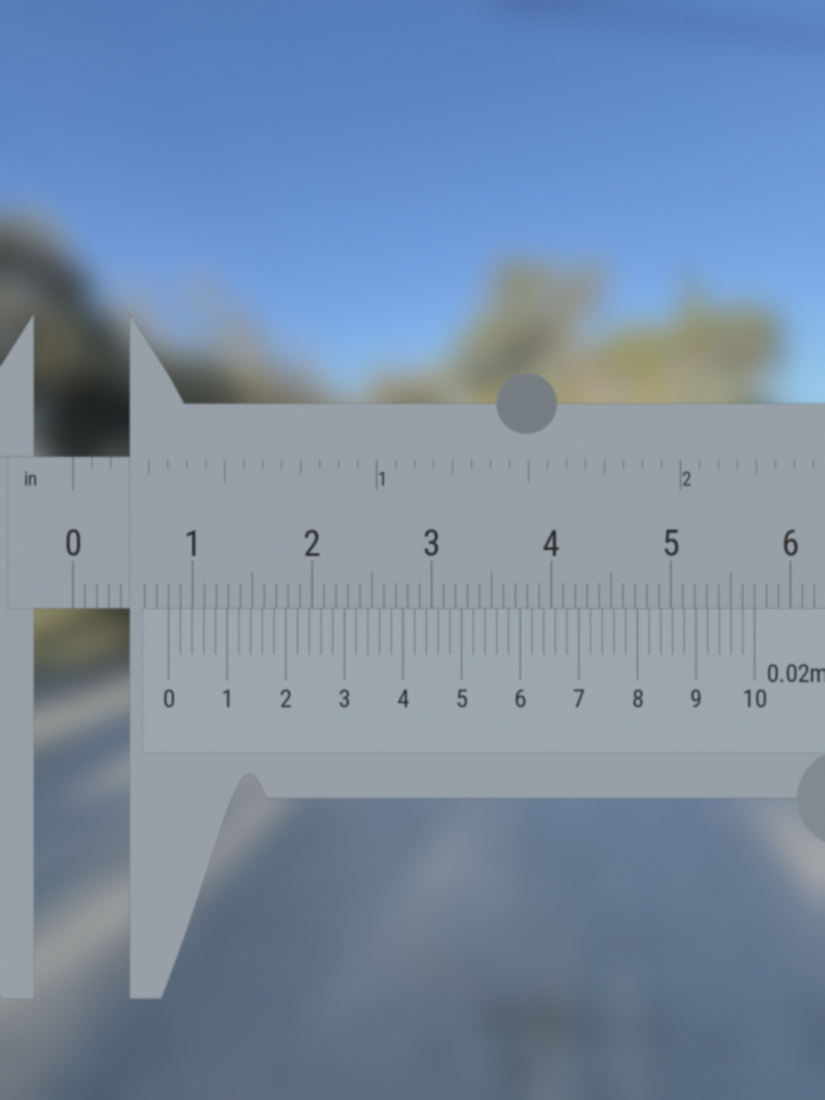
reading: 8.0mm
